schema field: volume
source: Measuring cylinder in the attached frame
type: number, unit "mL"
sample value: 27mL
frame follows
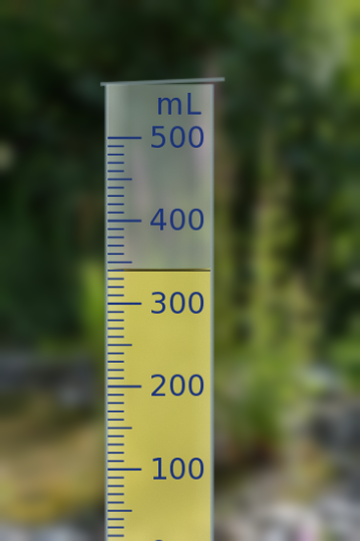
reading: 340mL
